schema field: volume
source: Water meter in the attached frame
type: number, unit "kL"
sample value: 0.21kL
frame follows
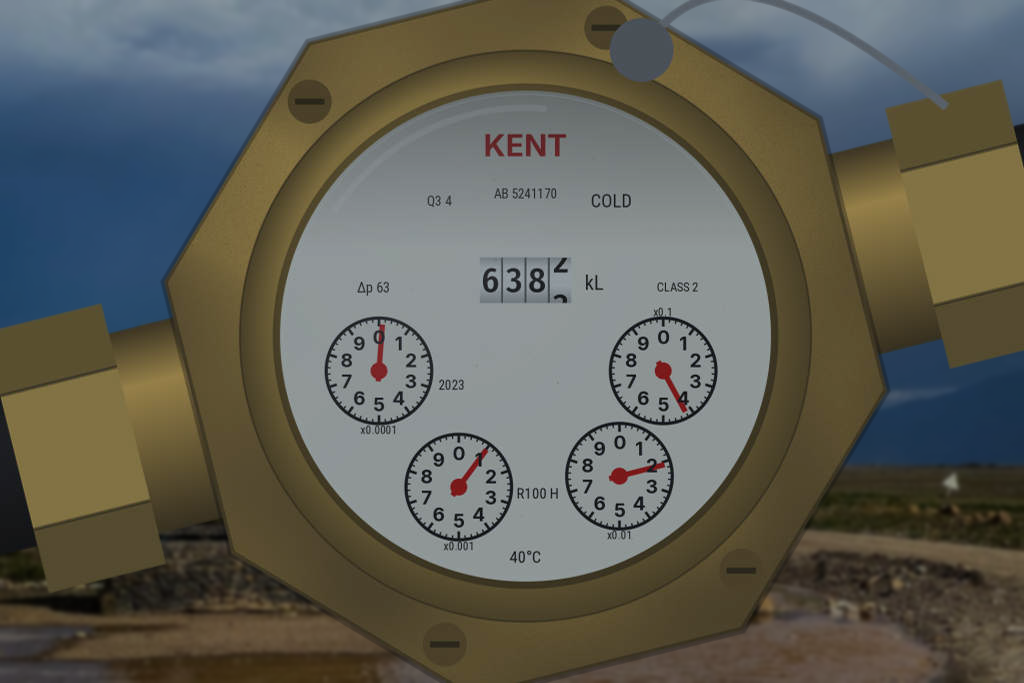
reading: 6382.4210kL
